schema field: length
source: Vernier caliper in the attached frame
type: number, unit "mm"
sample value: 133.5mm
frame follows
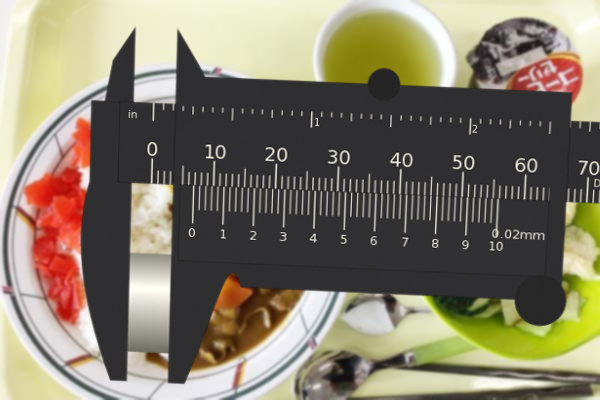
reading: 6.8mm
